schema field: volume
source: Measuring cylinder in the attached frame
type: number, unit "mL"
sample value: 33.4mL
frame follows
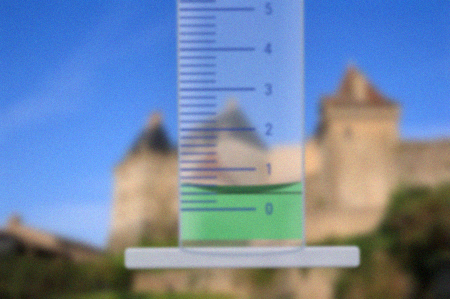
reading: 0.4mL
